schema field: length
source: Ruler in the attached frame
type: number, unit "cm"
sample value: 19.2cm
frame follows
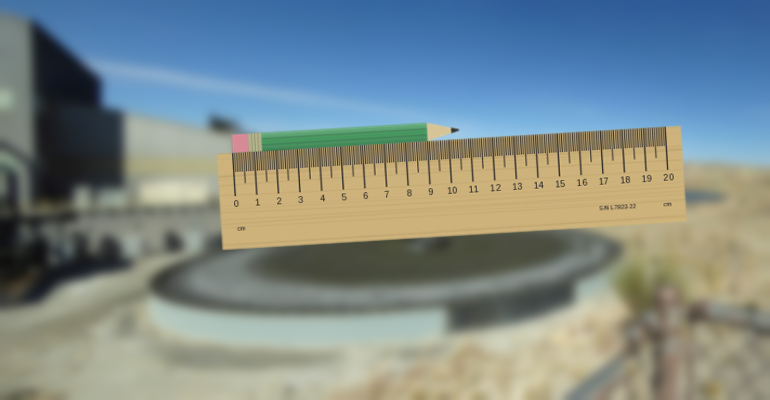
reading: 10.5cm
